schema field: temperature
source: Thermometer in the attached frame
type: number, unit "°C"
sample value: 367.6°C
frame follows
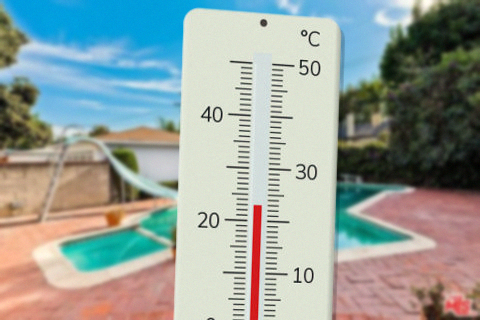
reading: 23°C
